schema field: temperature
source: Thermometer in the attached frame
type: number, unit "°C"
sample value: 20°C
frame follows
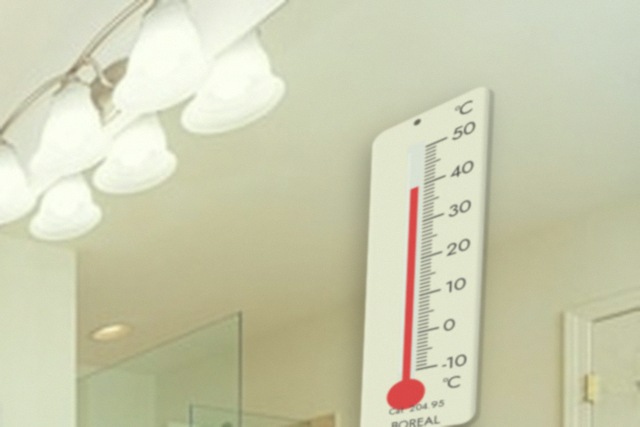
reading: 40°C
